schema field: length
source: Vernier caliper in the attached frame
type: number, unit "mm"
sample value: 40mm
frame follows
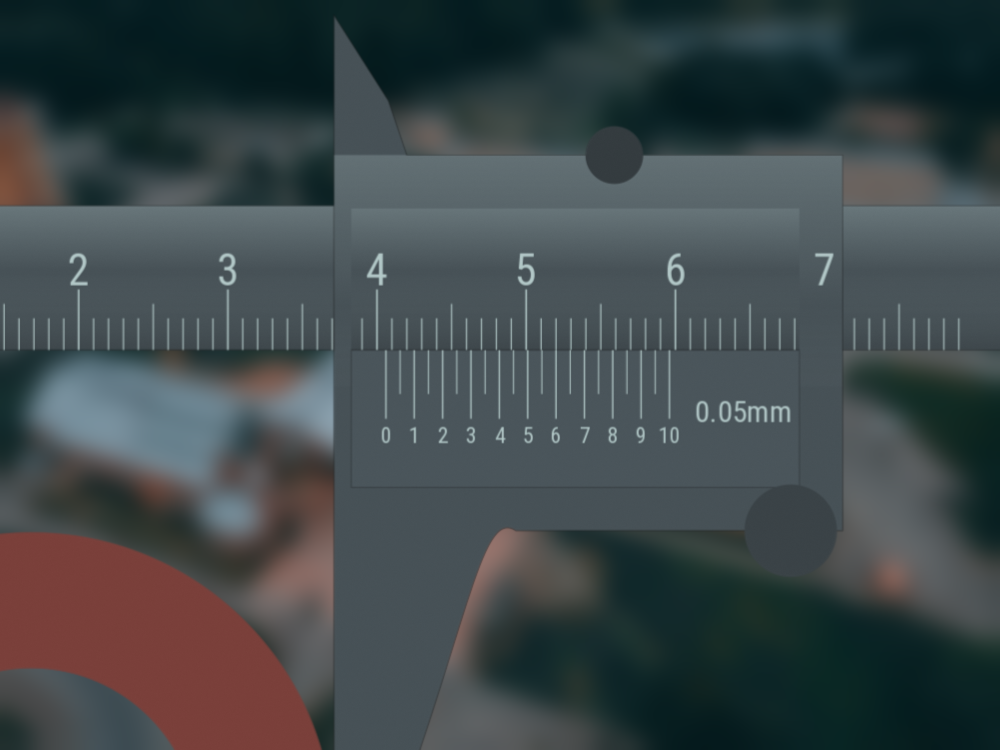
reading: 40.6mm
